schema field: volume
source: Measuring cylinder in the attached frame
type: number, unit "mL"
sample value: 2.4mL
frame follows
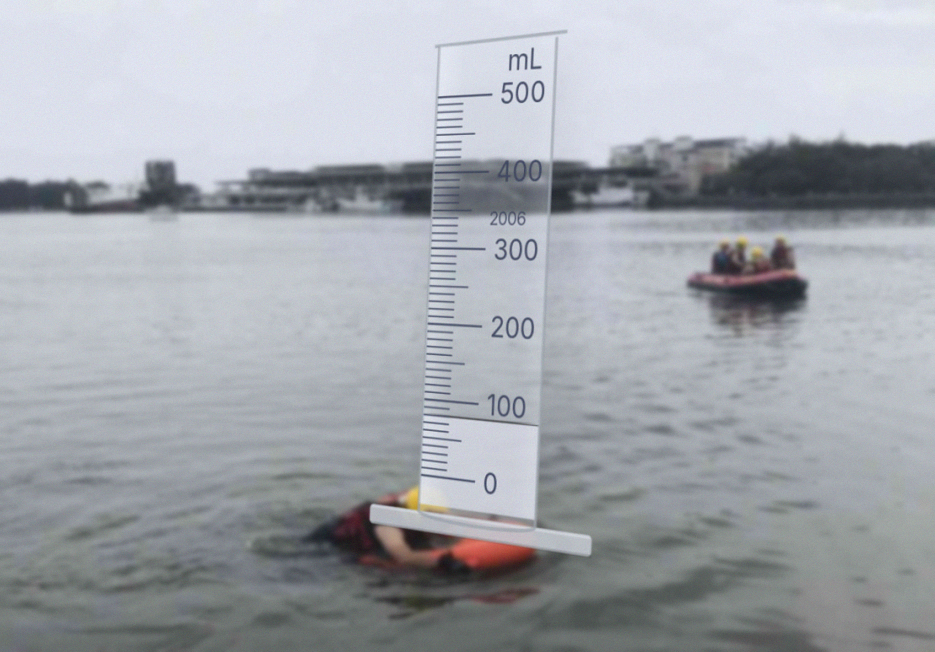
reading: 80mL
